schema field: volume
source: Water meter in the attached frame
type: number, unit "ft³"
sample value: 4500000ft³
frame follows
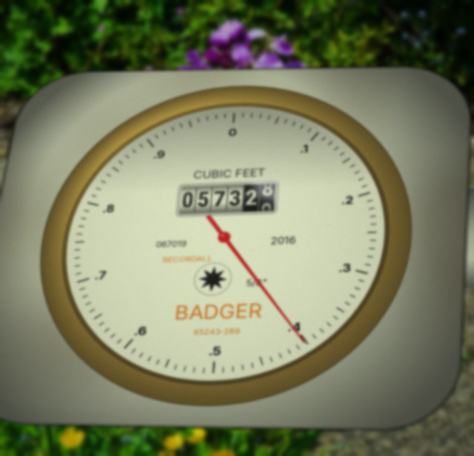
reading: 57328.40ft³
